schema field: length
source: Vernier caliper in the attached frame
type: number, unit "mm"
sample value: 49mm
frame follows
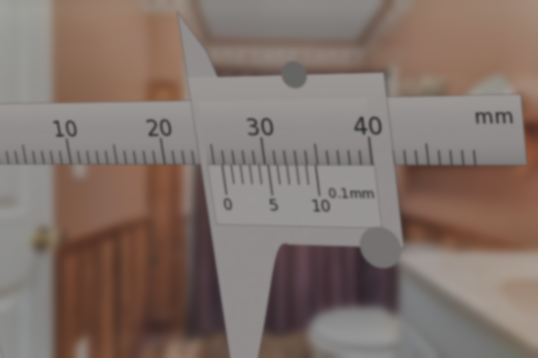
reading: 25.8mm
